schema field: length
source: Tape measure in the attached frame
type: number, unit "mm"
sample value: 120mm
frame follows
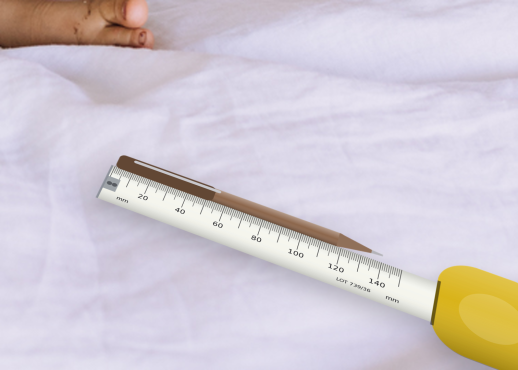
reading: 140mm
